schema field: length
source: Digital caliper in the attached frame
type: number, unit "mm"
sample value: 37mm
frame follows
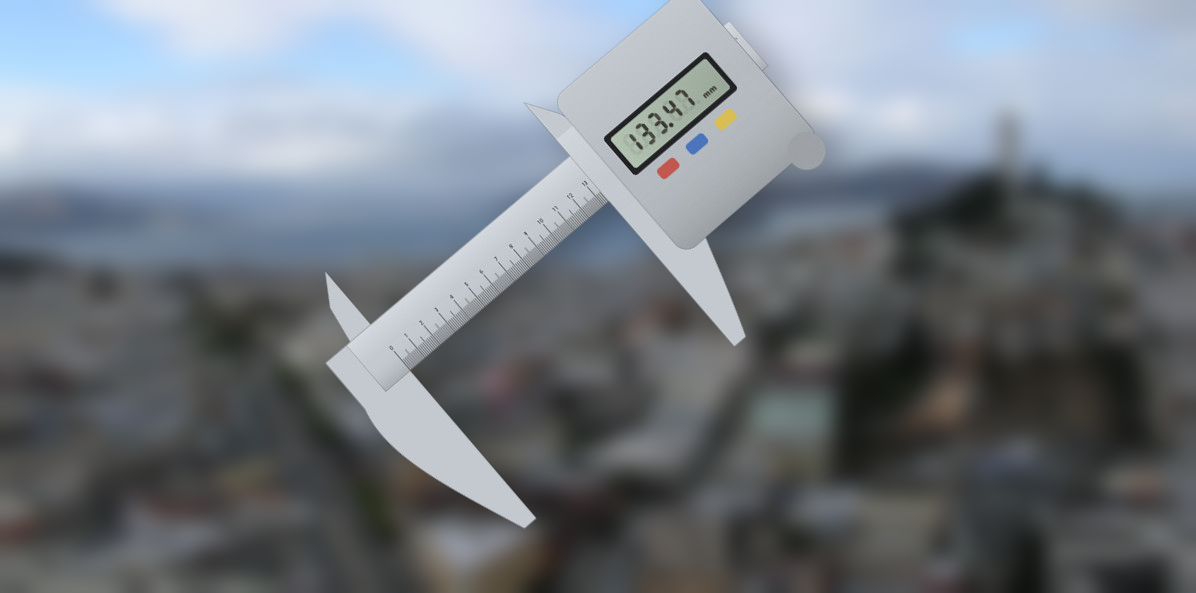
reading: 133.47mm
